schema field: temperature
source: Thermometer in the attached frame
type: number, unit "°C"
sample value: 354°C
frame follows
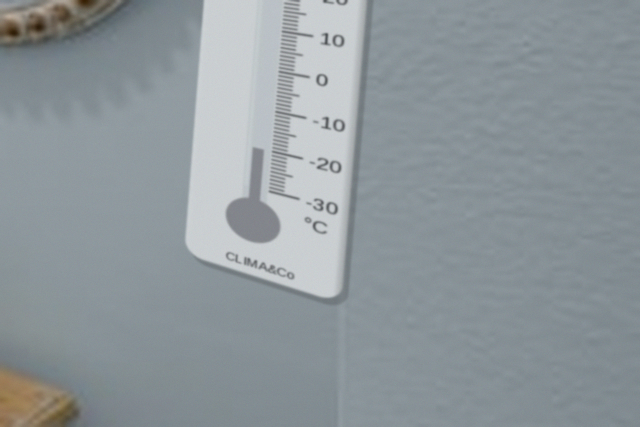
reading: -20°C
